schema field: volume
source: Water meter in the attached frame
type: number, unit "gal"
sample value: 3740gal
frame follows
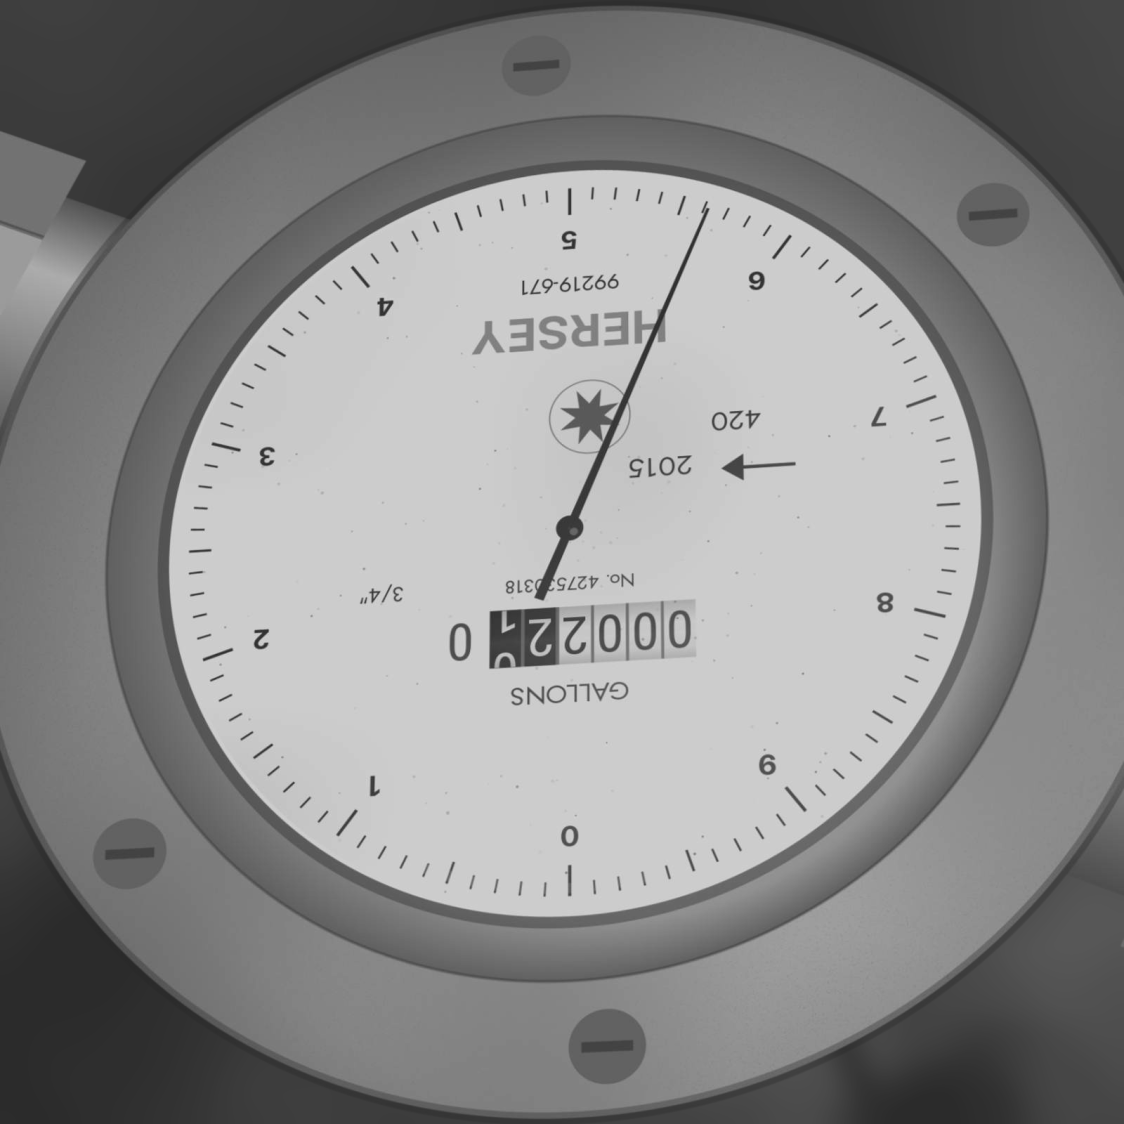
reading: 2205.6gal
